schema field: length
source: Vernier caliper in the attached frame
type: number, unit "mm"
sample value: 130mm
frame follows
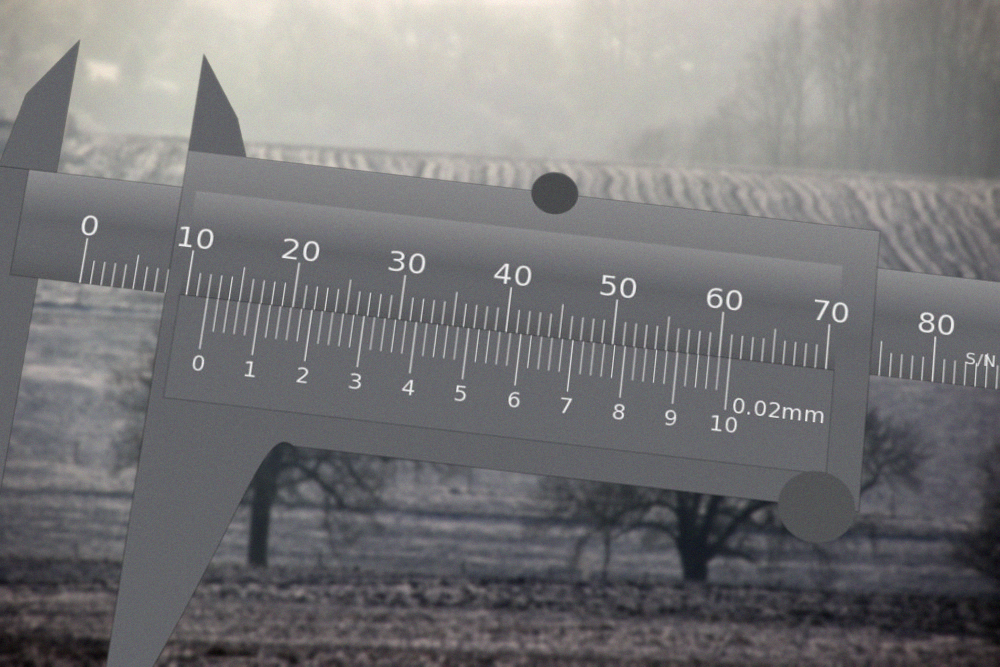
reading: 12.0mm
